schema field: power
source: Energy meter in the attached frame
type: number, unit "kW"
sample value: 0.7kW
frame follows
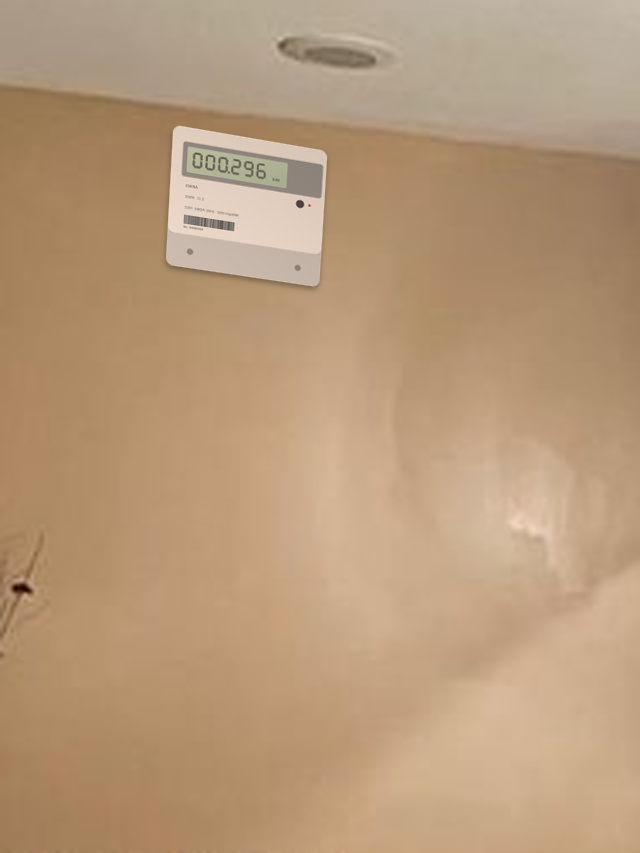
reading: 0.296kW
